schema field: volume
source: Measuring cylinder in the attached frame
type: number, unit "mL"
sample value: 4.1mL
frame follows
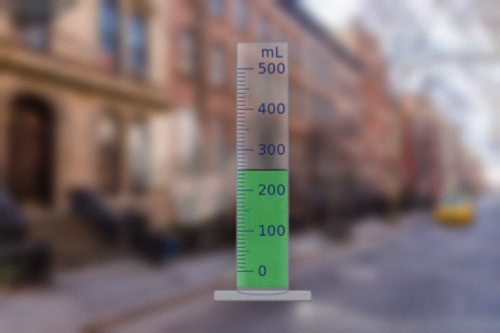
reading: 250mL
